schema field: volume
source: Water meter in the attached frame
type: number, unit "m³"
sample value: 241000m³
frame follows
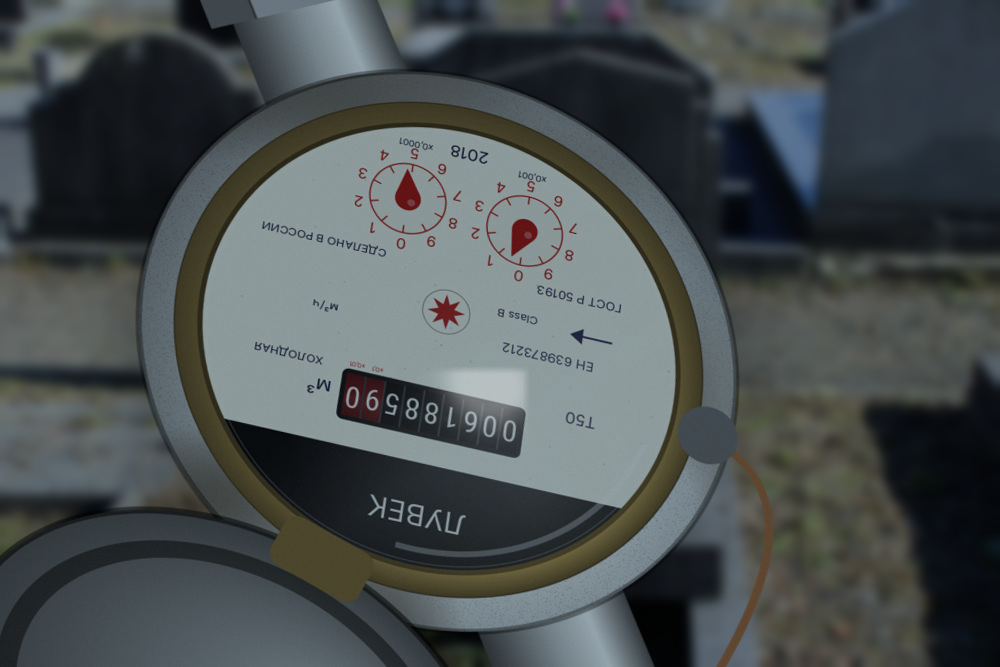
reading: 61885.9004m³
